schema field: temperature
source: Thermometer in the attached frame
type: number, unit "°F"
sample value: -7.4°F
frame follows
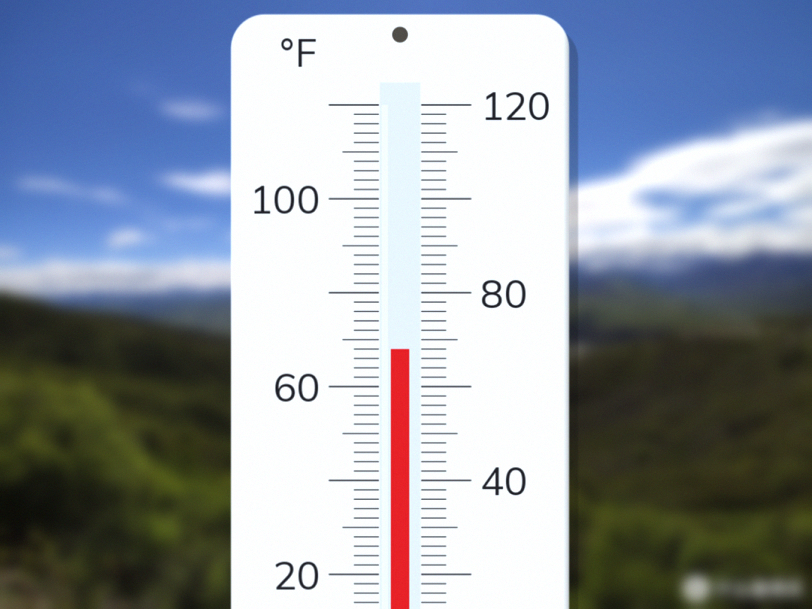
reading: 68°F
